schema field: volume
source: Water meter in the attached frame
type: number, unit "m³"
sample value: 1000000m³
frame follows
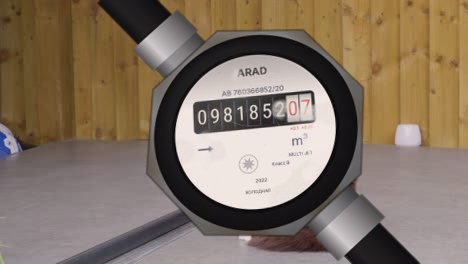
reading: 981852.07m³
